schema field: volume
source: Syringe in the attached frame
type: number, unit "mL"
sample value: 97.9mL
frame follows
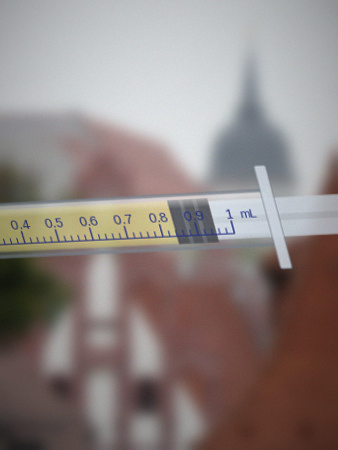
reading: 0.84mL
